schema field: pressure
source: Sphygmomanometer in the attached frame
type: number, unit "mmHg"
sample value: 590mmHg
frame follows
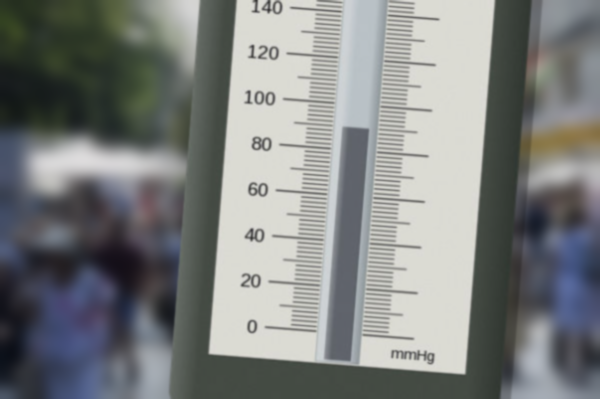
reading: 90mmHg
